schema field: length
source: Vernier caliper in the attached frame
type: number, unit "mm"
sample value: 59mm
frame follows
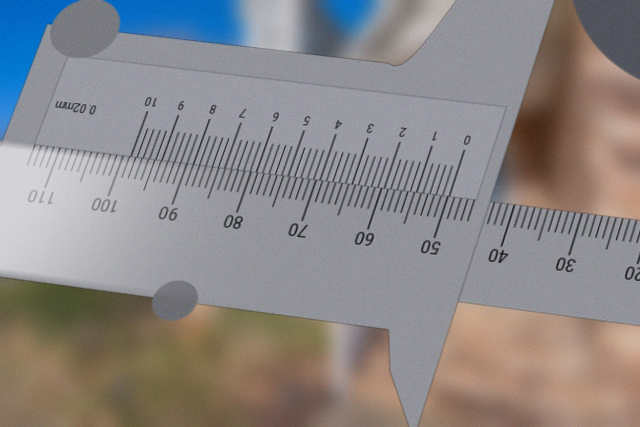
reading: 49.8mm
